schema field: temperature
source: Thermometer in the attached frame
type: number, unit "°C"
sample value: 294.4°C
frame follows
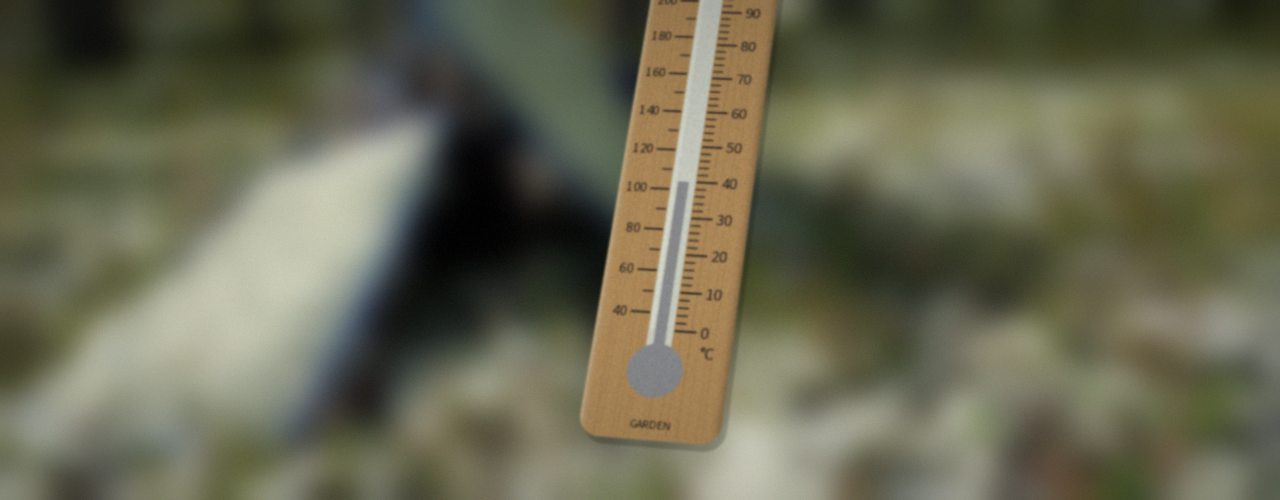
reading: 40°C
